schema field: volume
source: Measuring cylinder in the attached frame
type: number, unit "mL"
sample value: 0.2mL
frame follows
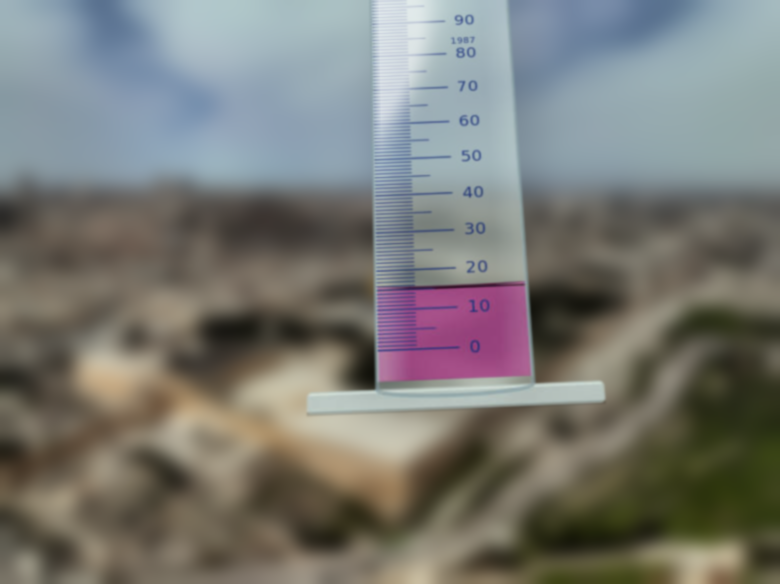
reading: 15mL
